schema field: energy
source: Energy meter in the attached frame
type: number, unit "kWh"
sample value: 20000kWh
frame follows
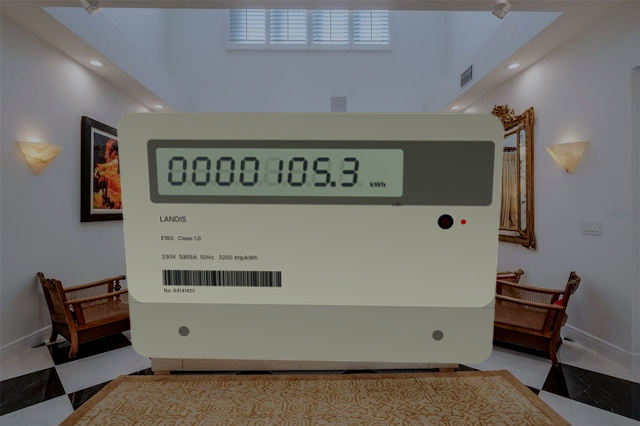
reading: 105.3kWh
